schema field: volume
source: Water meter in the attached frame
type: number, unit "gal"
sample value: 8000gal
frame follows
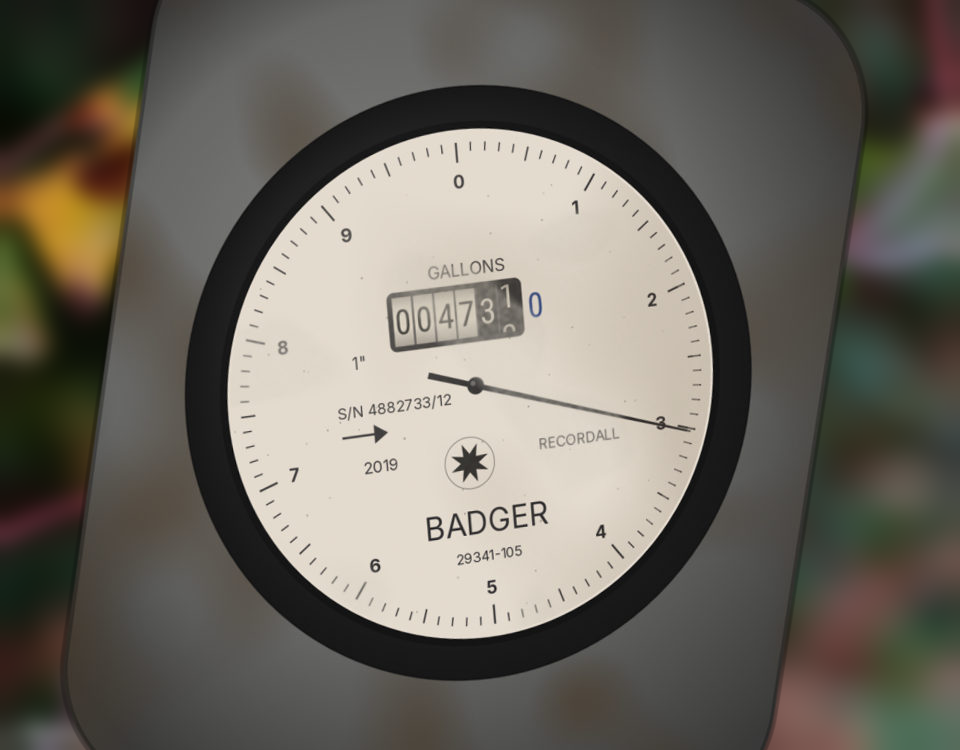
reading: 47313.0gal
